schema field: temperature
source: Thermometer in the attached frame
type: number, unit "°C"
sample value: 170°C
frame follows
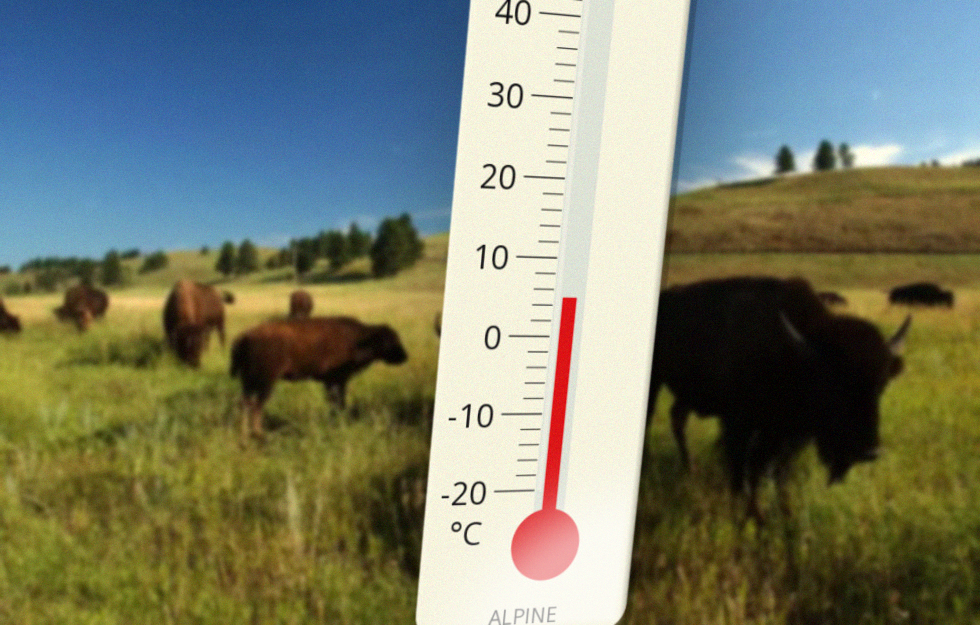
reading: 5°C
